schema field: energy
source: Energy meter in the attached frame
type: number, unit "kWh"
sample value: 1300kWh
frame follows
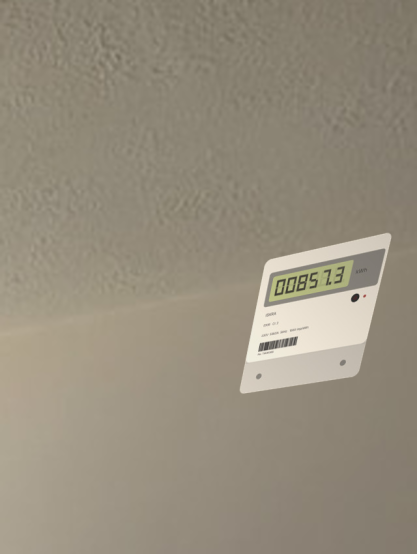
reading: 857.3kWh
